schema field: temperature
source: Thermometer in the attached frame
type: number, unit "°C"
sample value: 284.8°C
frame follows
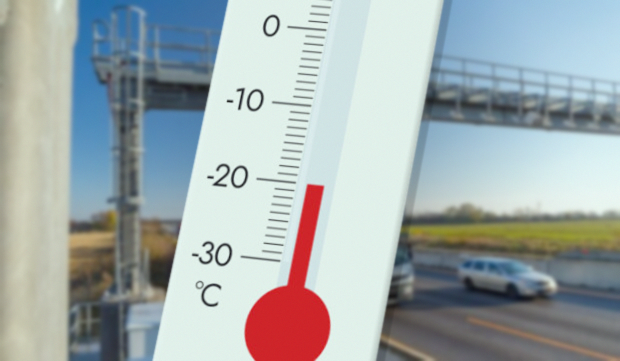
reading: -20°C
